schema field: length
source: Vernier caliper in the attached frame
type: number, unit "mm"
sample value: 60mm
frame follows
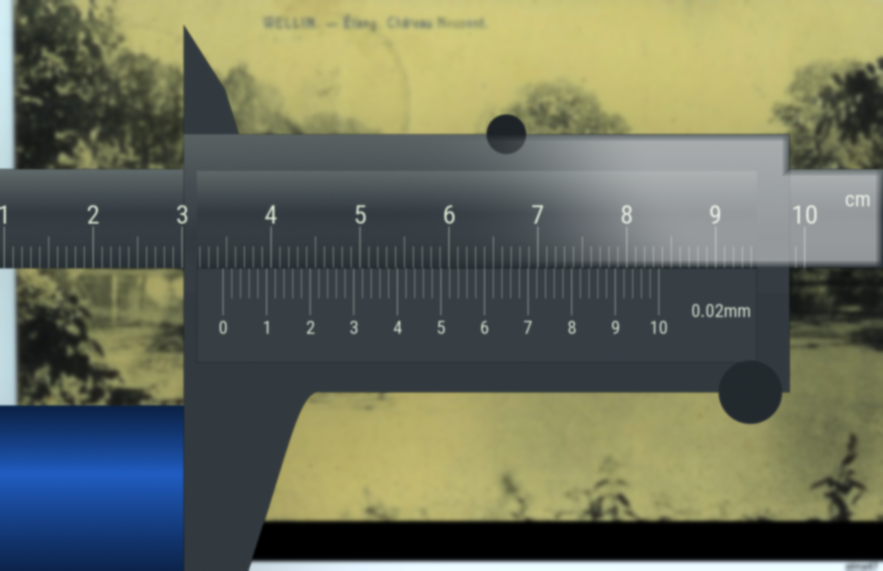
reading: 34.6mm
